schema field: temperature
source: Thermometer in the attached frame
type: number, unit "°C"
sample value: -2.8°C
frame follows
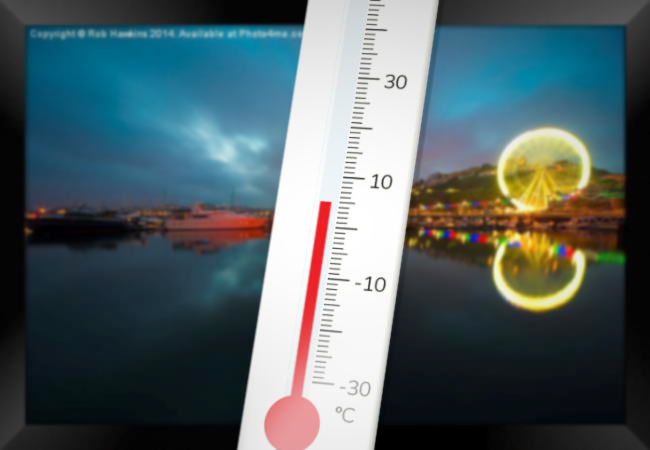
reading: 5°C
